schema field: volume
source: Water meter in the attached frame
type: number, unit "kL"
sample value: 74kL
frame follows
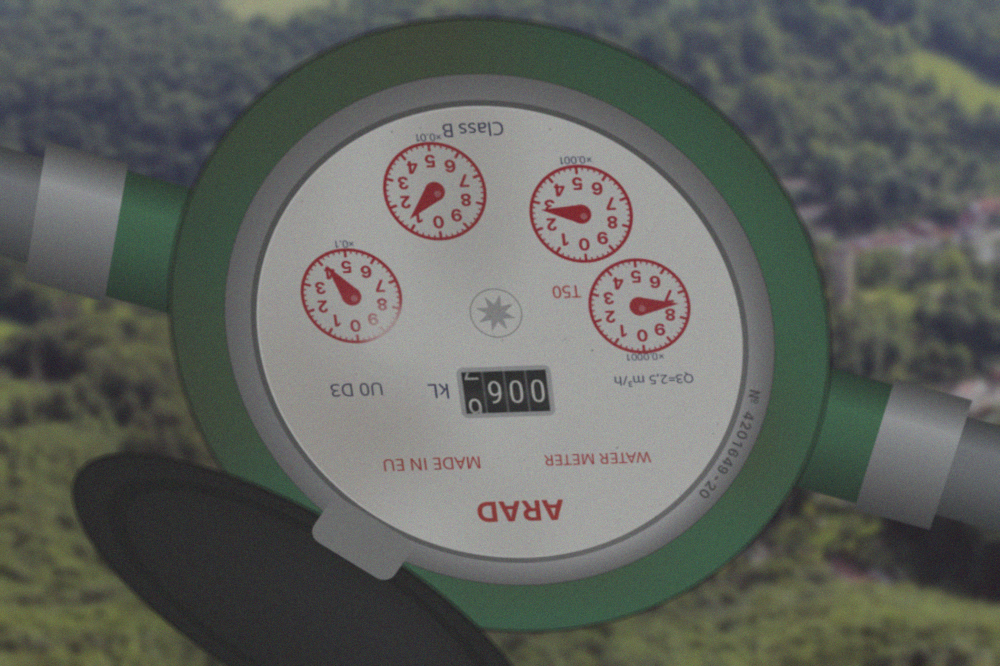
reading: 66.4127kL
